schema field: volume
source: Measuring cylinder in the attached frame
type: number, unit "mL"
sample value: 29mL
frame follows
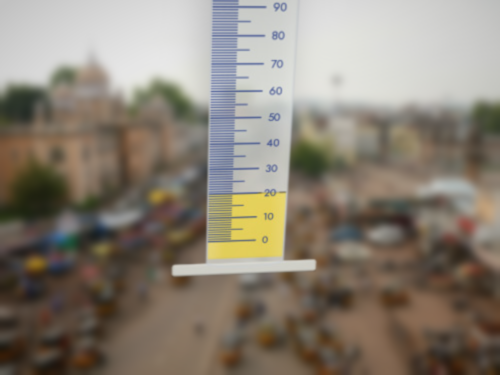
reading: 20mL
